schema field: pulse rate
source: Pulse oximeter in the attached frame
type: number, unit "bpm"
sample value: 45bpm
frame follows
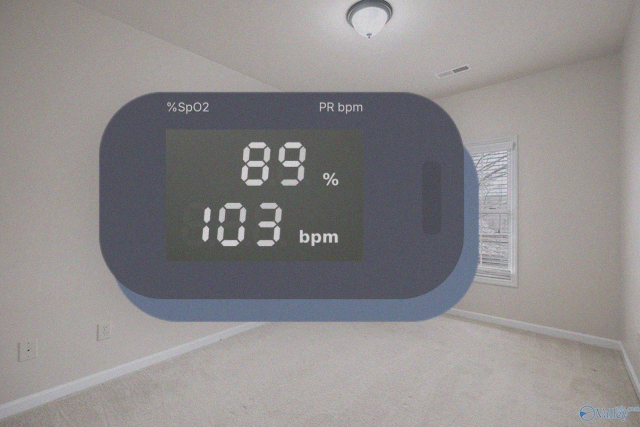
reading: 103bpm
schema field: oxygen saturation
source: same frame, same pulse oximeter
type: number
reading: 89%
